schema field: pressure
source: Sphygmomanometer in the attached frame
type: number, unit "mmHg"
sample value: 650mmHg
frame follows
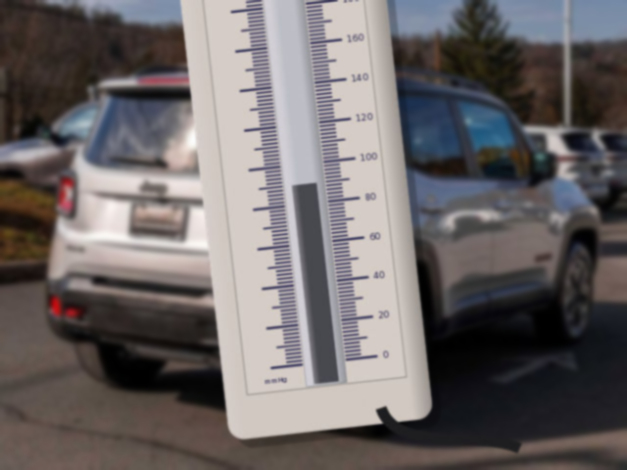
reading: 90mmHg
